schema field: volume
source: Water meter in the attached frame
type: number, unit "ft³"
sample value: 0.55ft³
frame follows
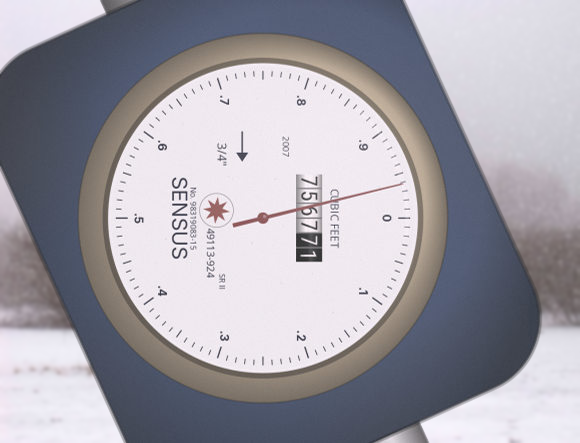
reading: 756770.96ft³
